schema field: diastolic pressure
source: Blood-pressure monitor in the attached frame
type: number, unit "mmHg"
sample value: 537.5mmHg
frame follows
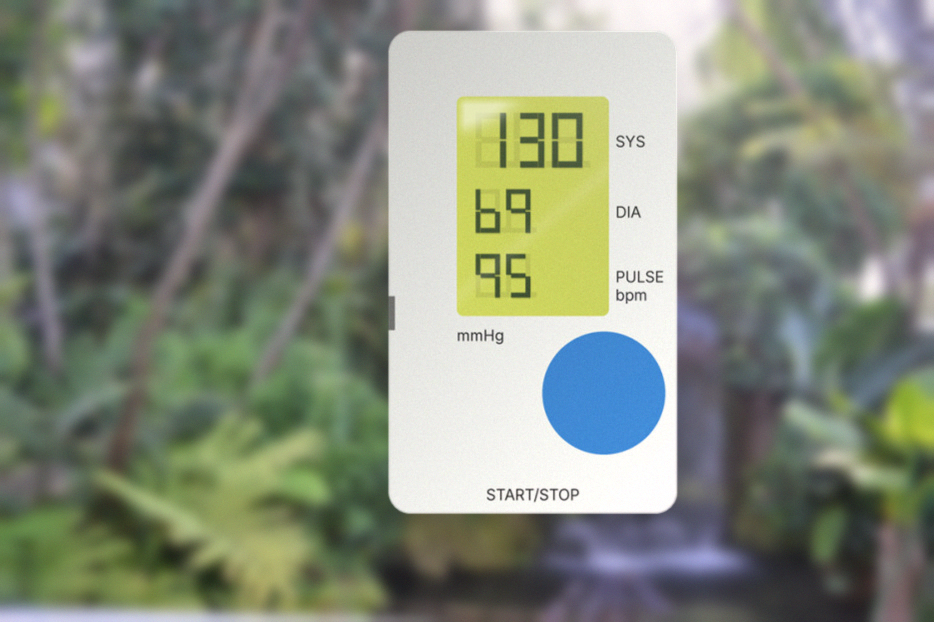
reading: 69mmHg
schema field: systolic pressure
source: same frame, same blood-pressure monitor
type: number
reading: 130mmHg
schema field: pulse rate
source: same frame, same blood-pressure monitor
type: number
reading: 95bpm
